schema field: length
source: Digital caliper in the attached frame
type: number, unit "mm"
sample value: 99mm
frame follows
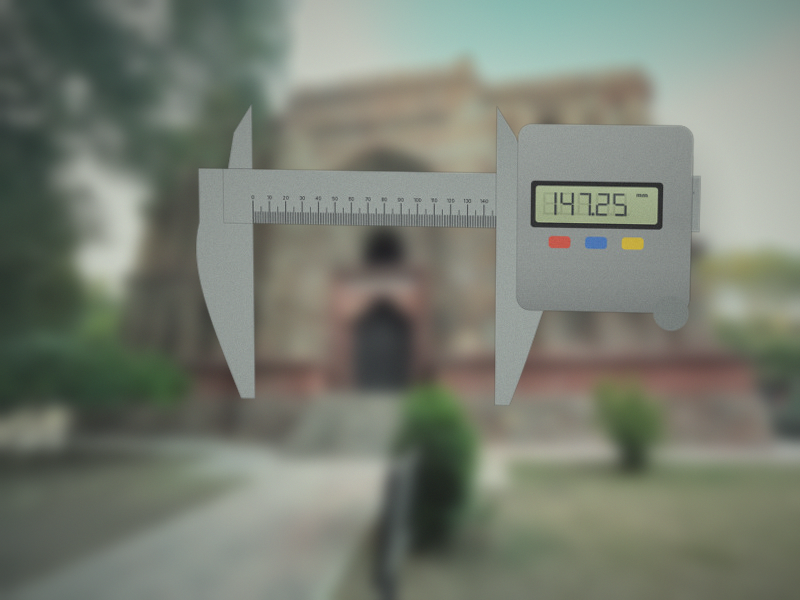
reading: 147.25mm
